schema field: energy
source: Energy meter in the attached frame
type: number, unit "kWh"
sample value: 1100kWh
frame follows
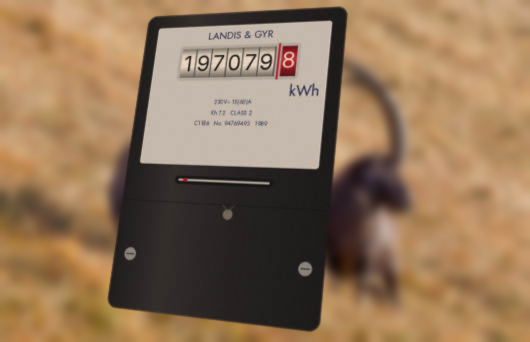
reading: 197079.8kWh
